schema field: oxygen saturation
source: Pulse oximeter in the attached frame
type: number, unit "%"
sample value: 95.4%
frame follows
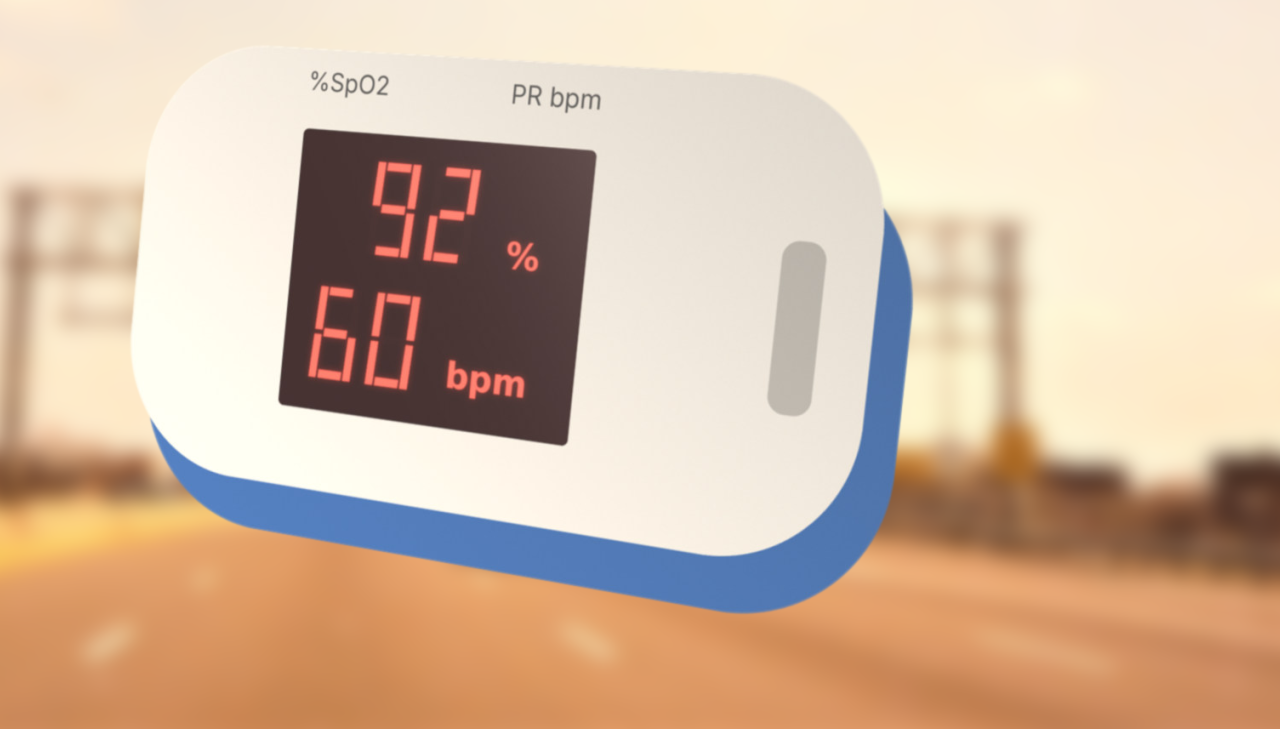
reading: 92%
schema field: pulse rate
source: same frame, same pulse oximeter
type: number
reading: 60bpm
